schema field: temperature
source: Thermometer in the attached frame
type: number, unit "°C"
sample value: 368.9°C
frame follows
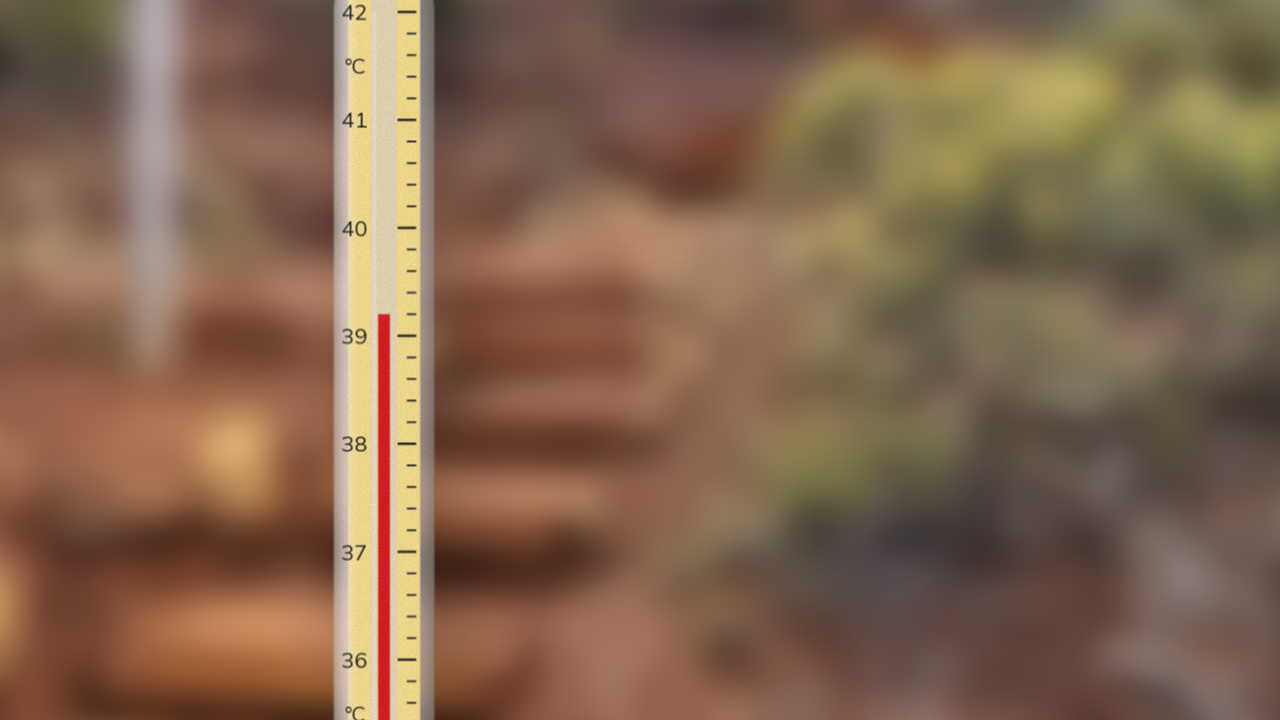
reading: 39.2°C
